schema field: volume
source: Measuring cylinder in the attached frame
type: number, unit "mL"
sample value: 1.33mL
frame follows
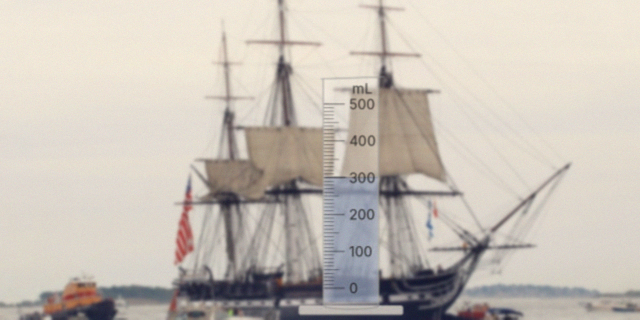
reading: 300mL
